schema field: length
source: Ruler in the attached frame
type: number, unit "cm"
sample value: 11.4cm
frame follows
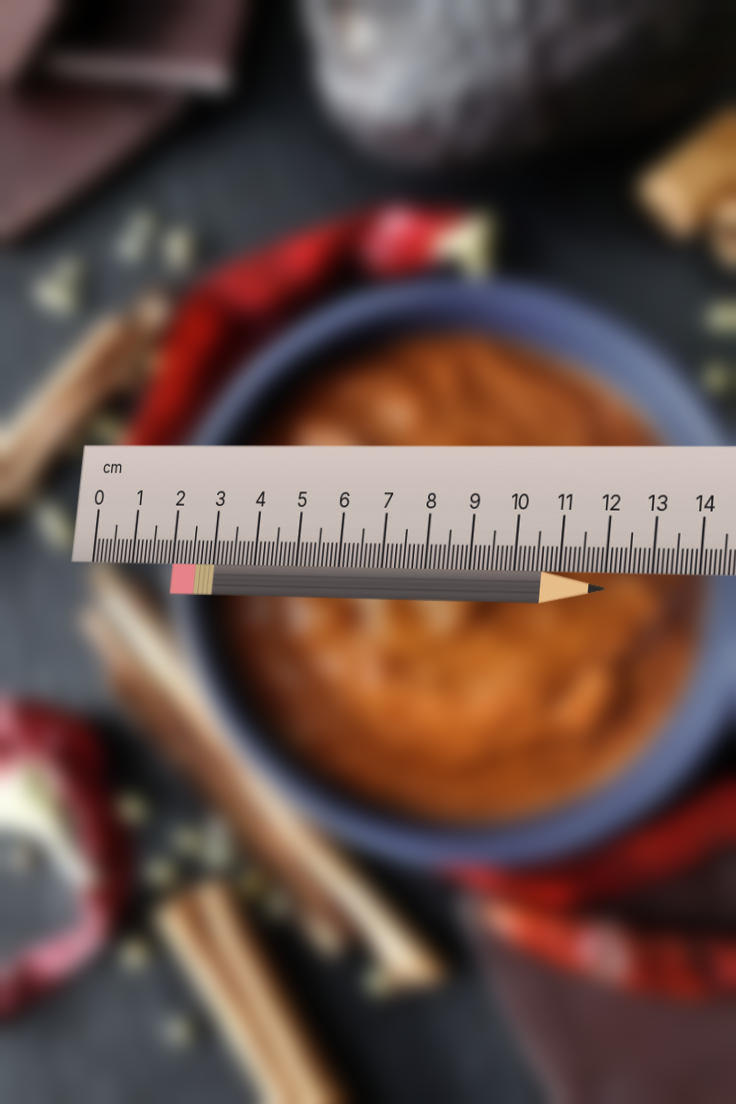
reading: 10cm
